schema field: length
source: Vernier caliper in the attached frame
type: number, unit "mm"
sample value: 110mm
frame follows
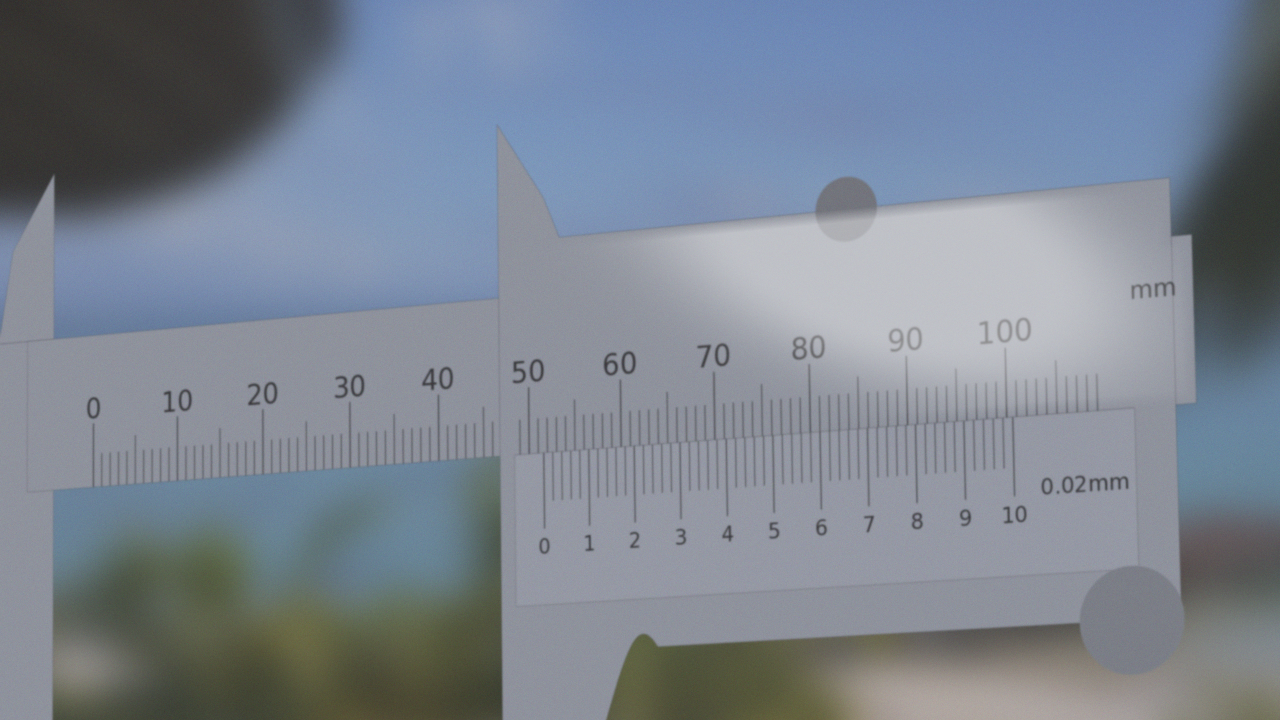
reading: 51.6mm
